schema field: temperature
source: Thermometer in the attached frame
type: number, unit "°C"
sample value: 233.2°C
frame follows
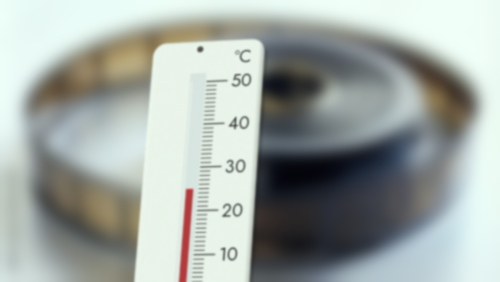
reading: 25°C
